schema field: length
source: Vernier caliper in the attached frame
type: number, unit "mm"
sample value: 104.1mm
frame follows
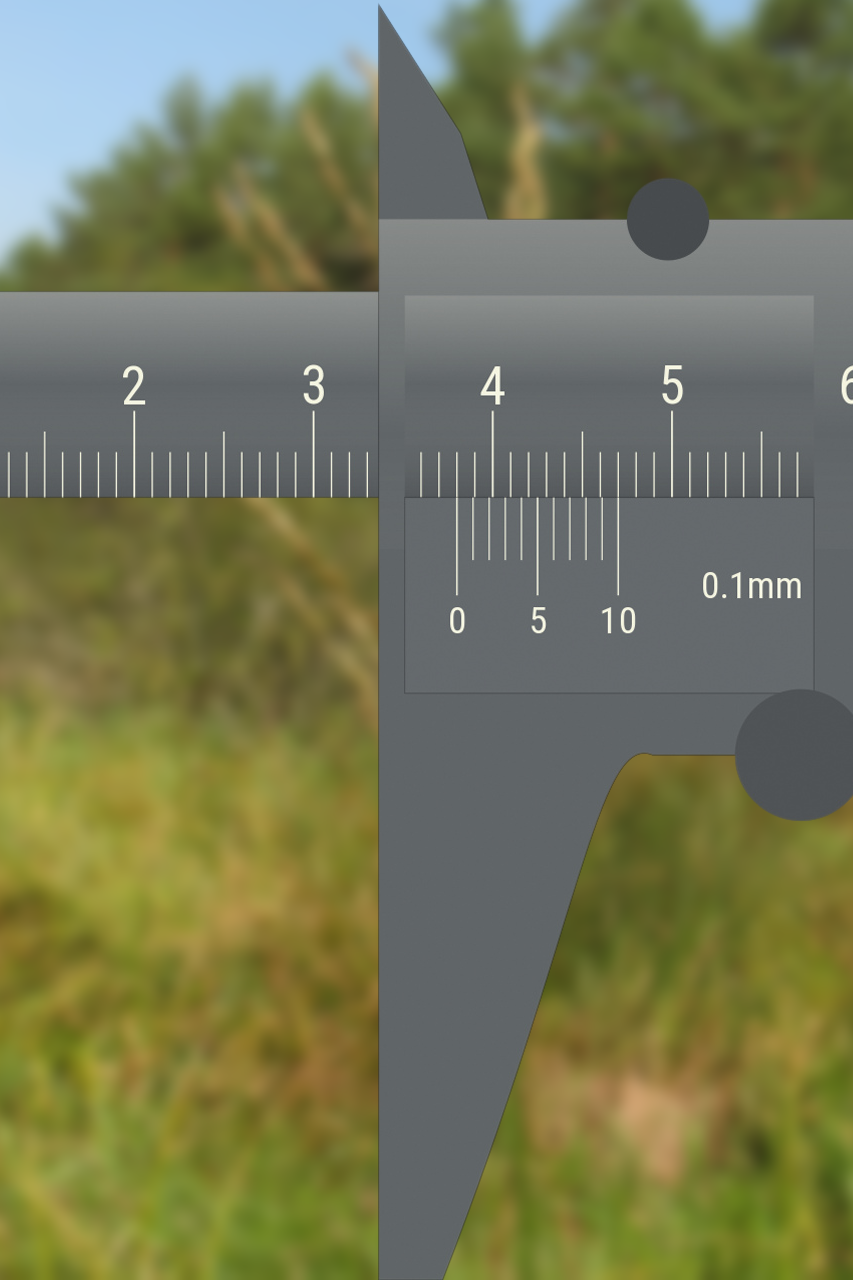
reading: 38.0mm
